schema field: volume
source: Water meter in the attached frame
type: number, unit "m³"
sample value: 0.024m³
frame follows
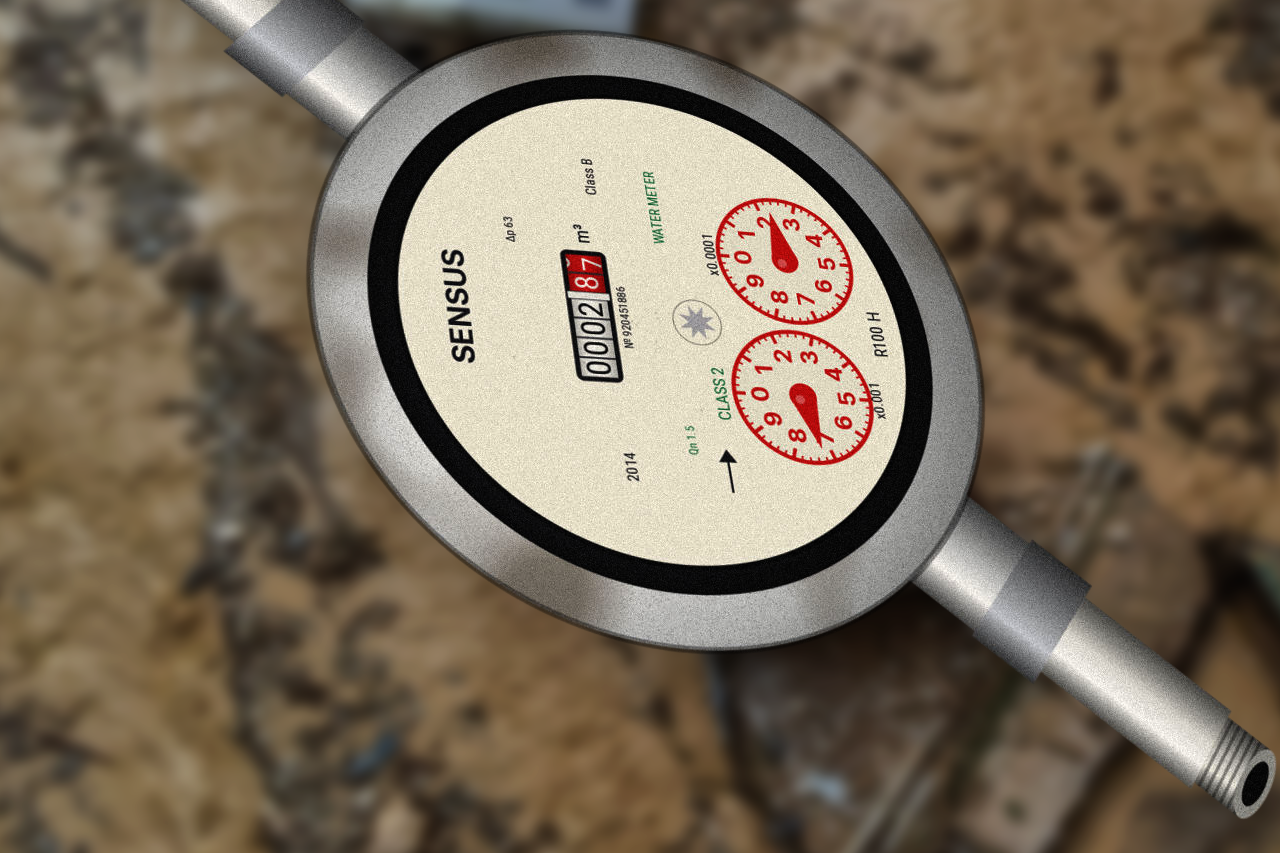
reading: 2.8672m³
